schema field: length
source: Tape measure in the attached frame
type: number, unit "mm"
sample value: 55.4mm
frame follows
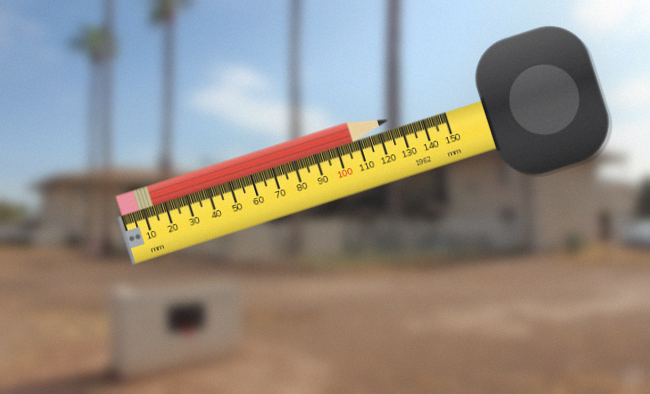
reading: 125mm
